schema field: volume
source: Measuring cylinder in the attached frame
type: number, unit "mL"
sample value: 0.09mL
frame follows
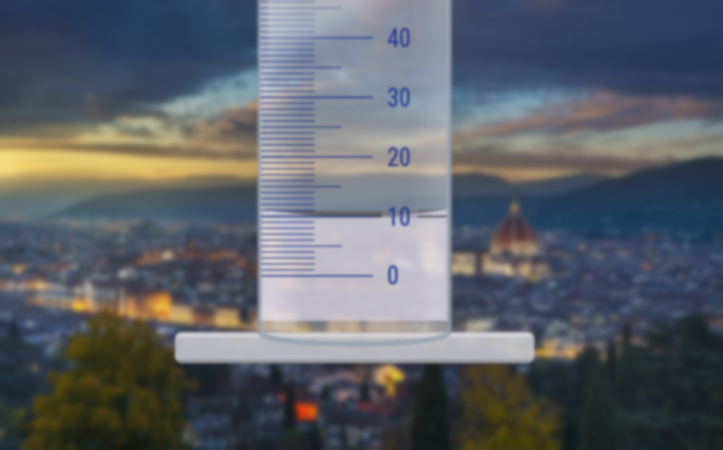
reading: 10mL
